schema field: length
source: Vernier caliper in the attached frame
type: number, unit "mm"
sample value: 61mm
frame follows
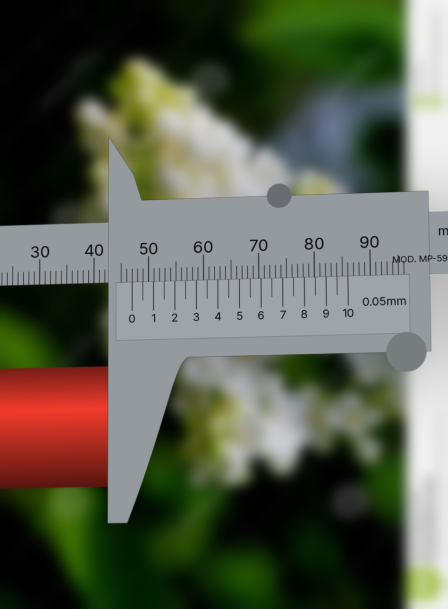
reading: 47.0mm
